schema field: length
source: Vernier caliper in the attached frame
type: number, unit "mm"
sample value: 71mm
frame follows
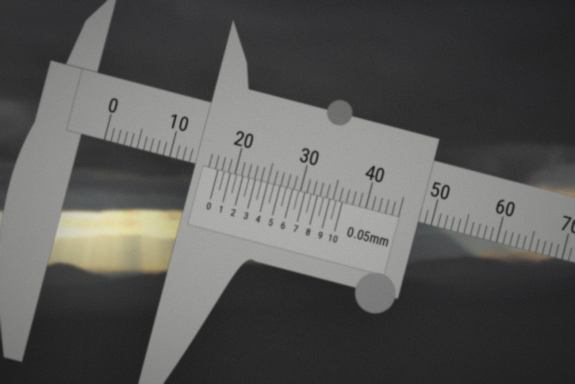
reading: 17.4mm
